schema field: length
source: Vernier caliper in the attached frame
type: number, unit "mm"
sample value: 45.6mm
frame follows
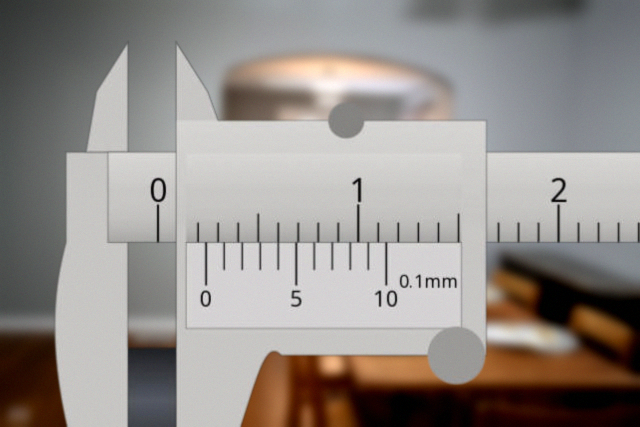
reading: 2.4mm
